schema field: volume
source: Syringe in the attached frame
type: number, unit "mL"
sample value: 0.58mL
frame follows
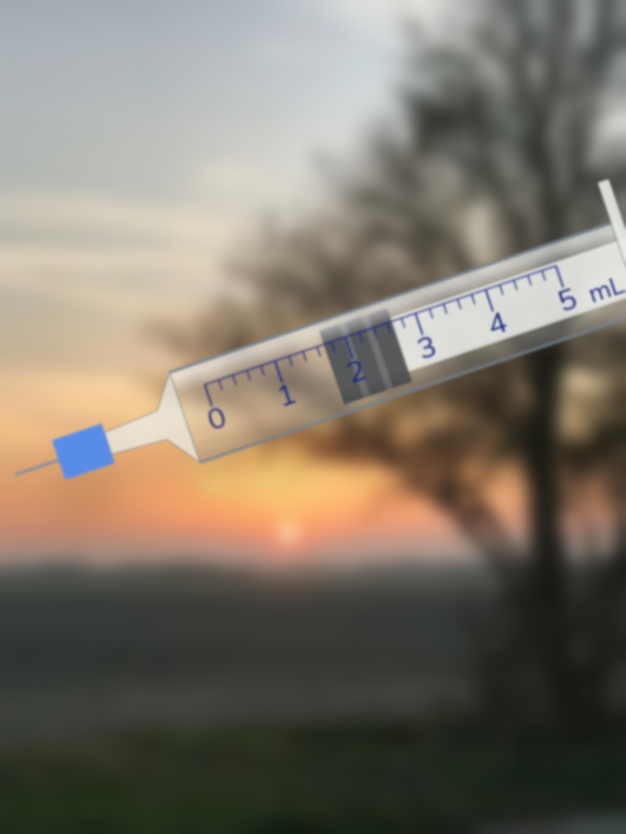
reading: 1.7mL
